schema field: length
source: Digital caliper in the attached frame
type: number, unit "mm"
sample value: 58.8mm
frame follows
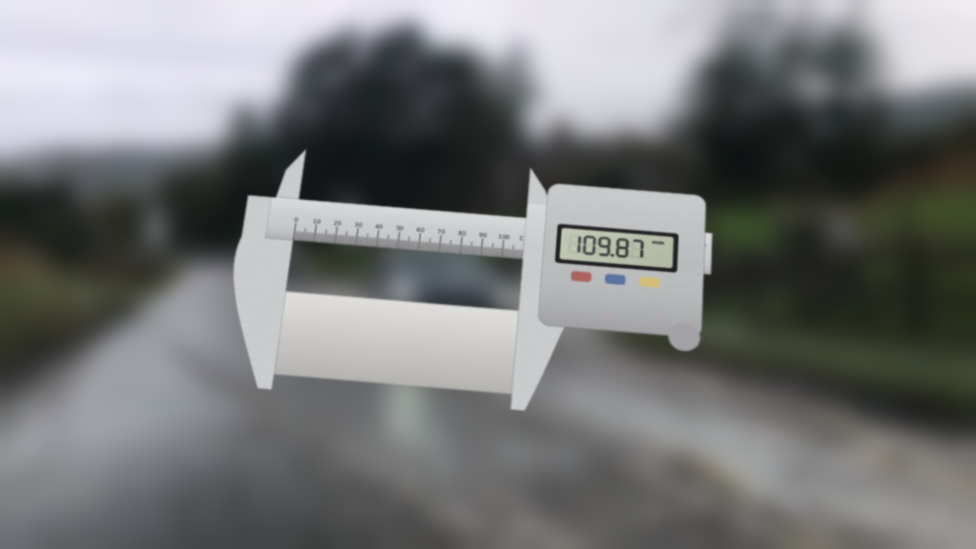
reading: 109.87mm
